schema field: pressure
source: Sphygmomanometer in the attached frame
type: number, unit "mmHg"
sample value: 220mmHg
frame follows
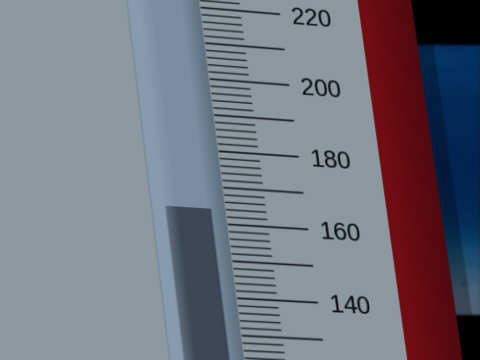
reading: 164mmHg
